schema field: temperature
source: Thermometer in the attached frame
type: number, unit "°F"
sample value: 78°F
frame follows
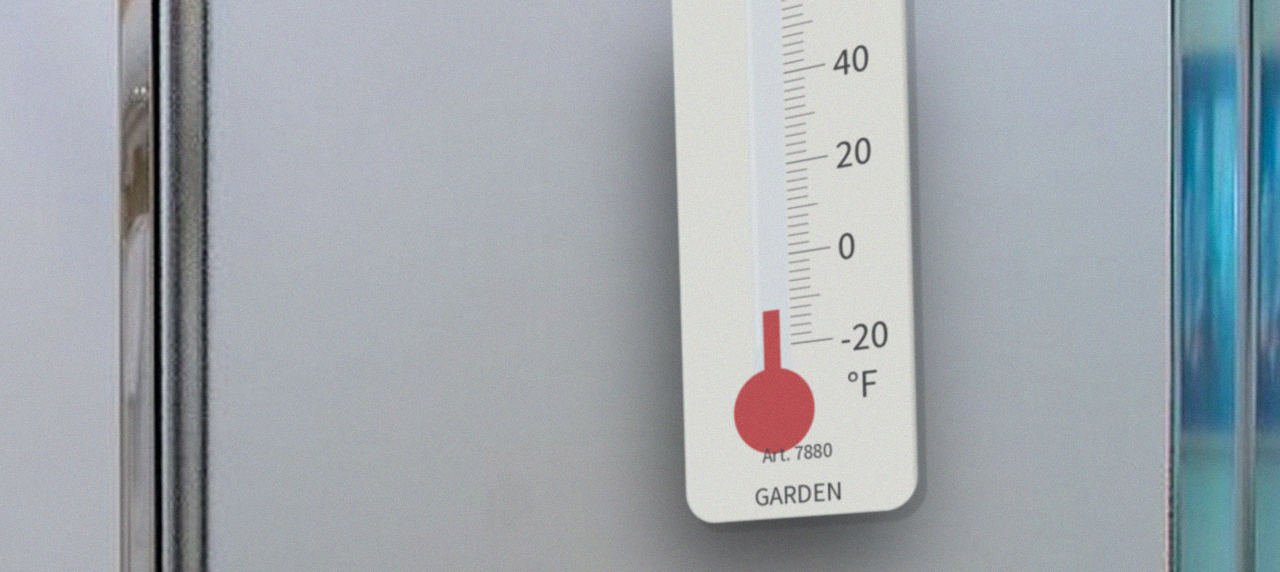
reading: -12°F
